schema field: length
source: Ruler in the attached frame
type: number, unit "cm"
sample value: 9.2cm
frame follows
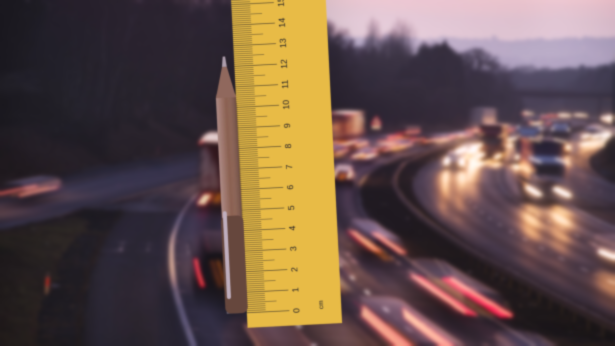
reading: 12.5cm
